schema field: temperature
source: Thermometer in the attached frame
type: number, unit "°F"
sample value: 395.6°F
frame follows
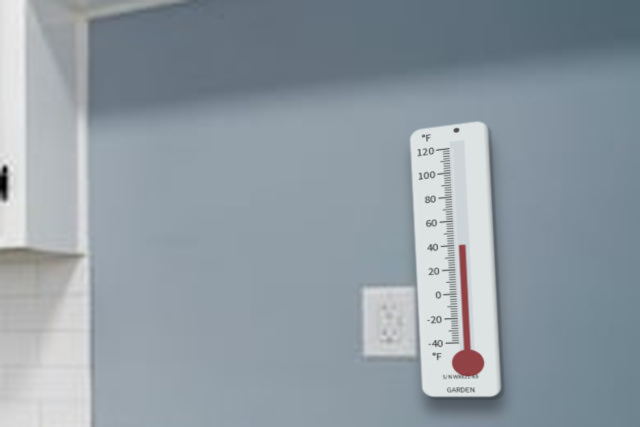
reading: 40°F
